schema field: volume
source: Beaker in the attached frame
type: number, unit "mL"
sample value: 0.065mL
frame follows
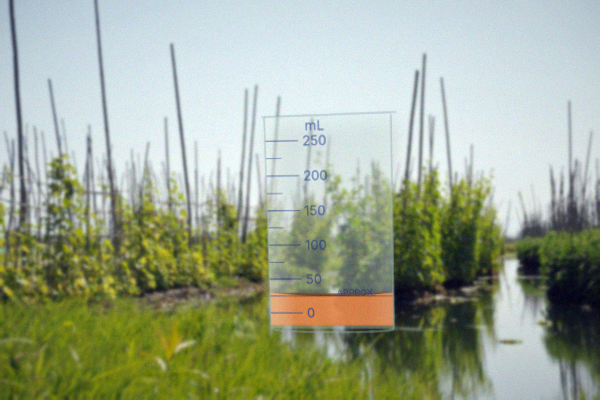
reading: 25mL
